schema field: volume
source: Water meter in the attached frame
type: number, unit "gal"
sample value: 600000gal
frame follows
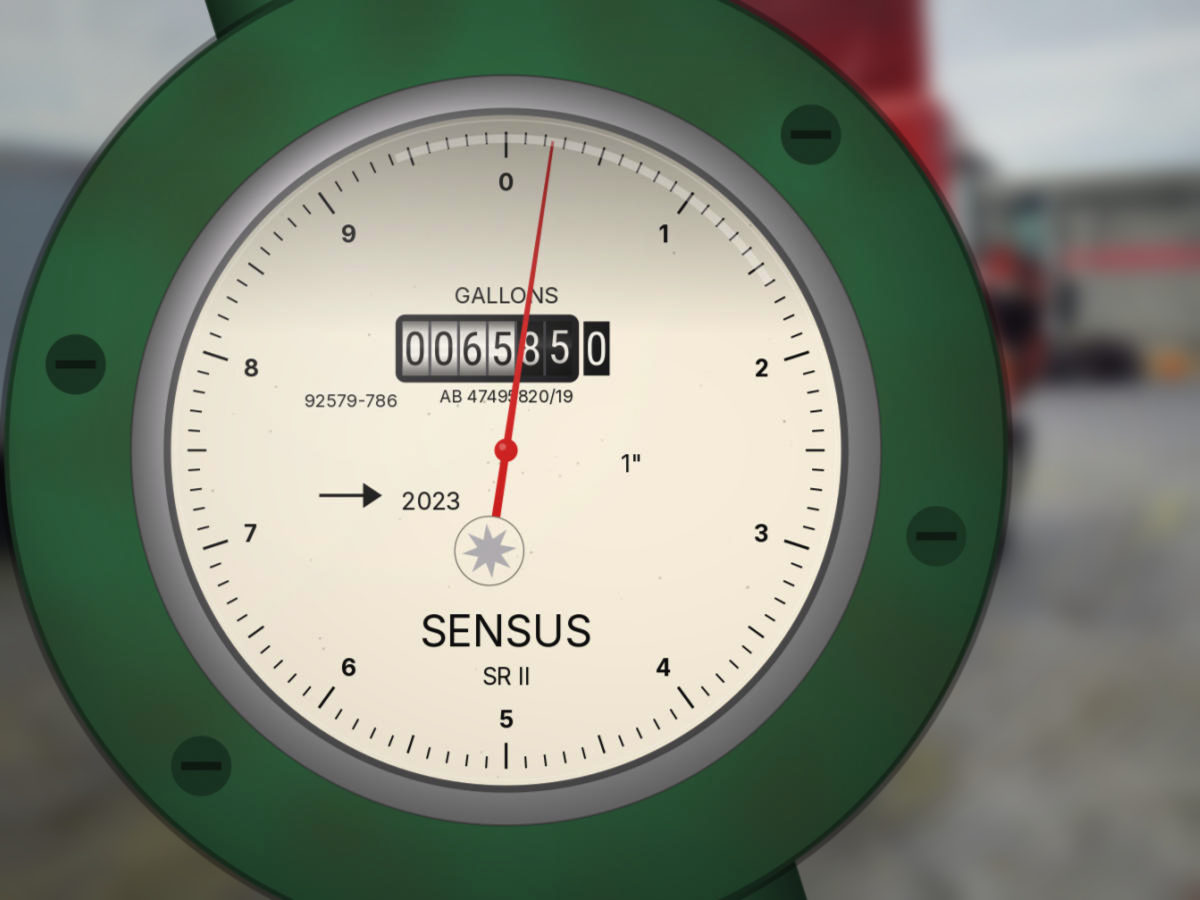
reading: 65850.2gal
